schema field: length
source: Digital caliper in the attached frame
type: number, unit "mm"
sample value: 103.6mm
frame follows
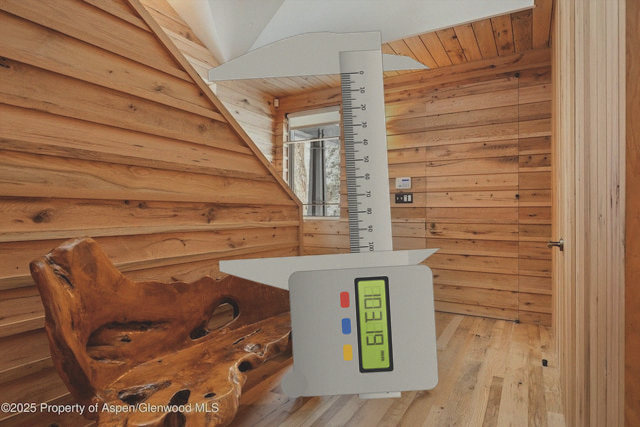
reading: 103.19mm
